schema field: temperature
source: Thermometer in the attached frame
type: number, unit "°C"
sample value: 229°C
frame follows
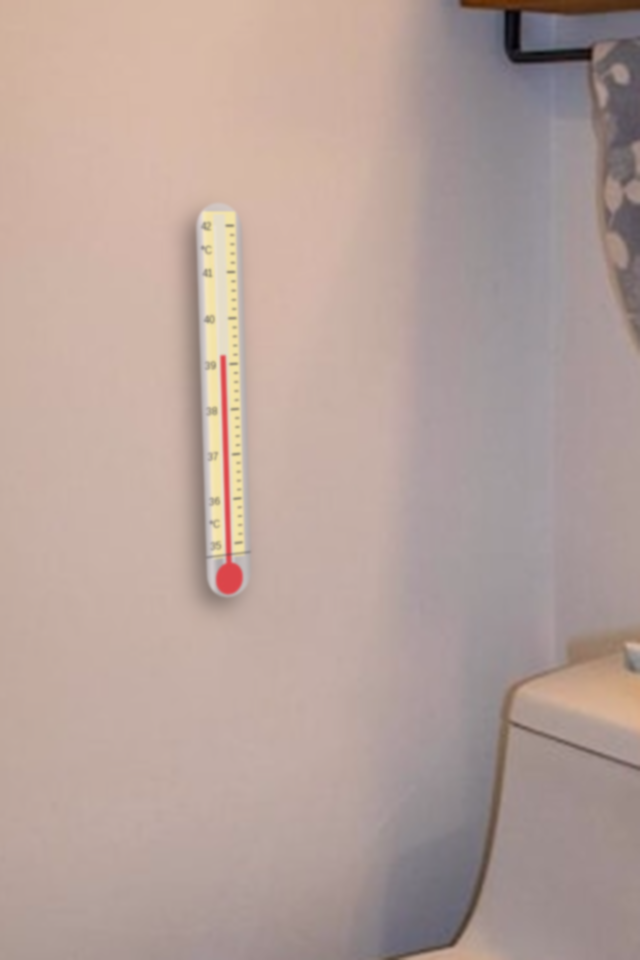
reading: 39.2°C
